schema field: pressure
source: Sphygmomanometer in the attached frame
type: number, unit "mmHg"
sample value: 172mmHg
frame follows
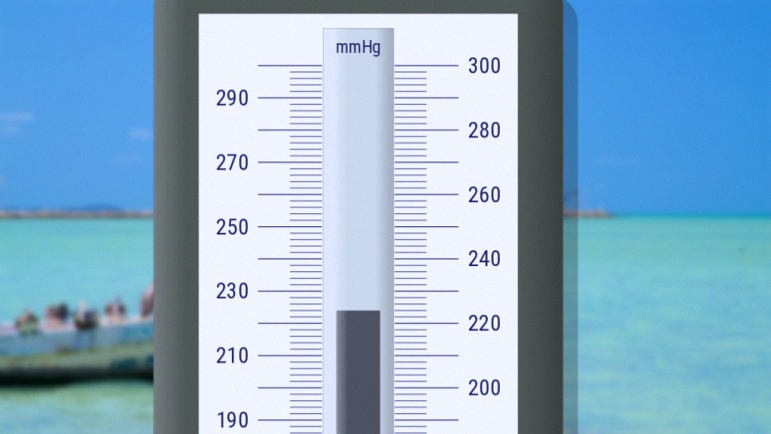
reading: 224mmHg
